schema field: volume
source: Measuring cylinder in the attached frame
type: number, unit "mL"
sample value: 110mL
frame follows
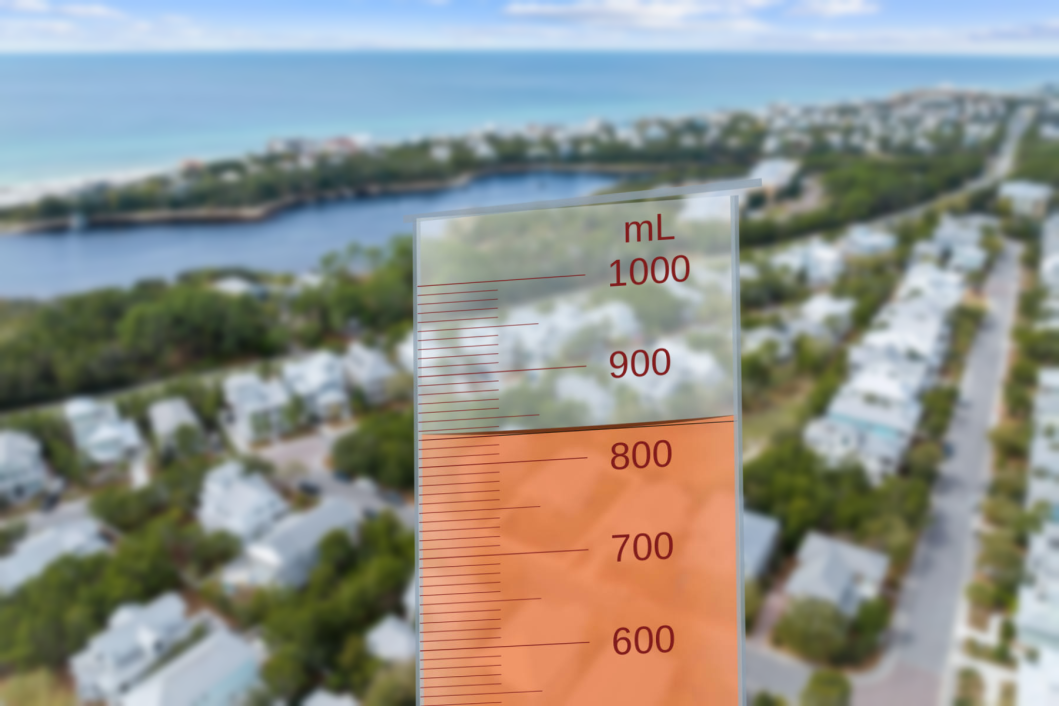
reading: 830mL
